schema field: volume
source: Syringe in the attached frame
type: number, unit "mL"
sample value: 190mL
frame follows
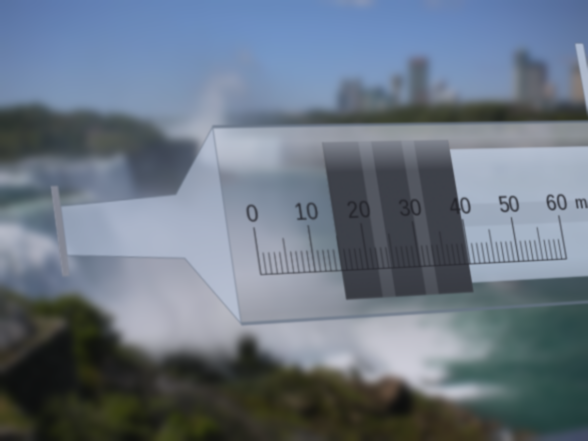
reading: 15mL
